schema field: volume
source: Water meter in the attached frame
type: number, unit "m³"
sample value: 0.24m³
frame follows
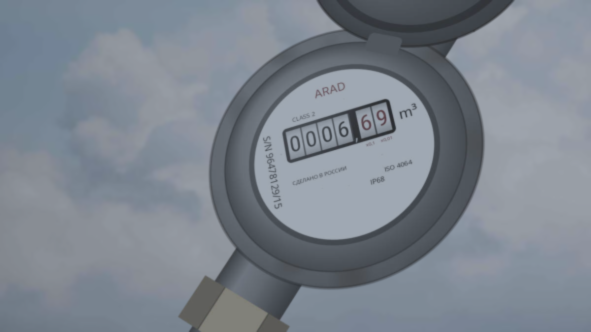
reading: 6.69m³
